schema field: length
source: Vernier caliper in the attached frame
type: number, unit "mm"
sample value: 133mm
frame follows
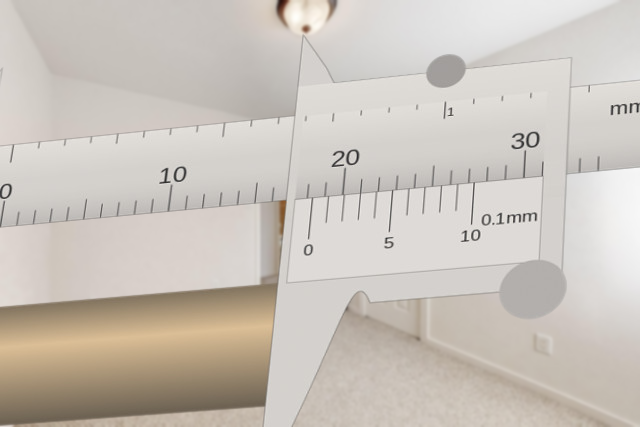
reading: 18.3mm
